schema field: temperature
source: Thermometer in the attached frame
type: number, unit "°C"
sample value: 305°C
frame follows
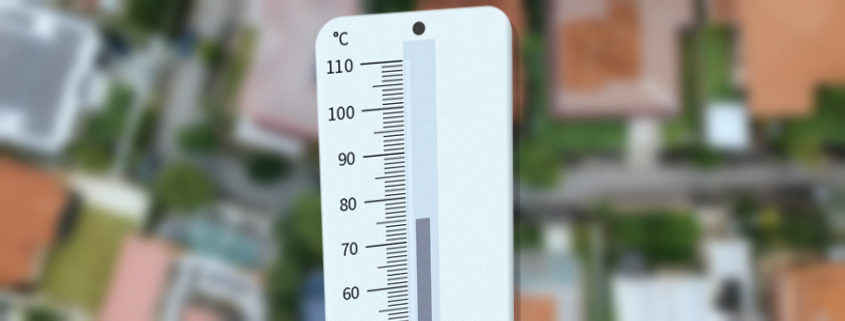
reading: 75°C
